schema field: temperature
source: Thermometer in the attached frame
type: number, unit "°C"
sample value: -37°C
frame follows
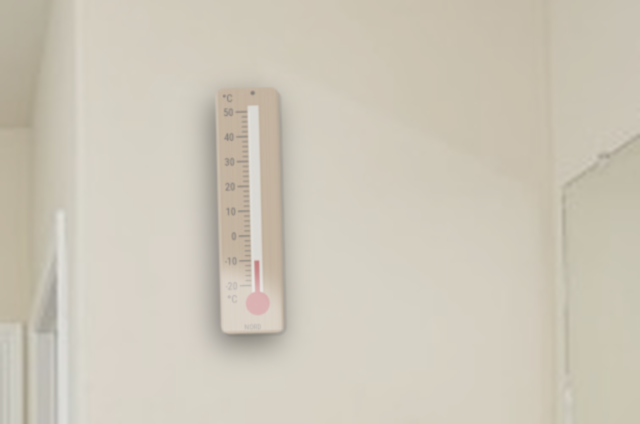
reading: -10°C
